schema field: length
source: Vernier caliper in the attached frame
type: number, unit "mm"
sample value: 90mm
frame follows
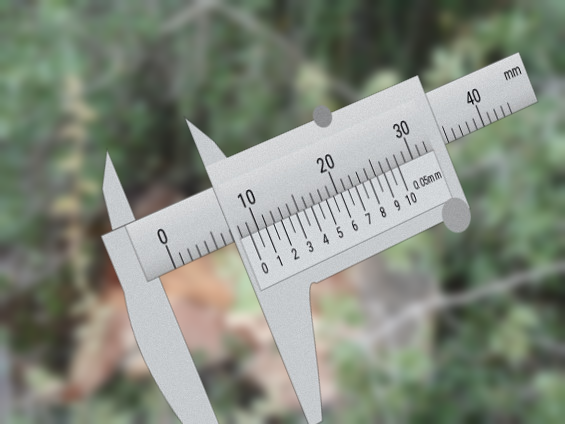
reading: 9.0mm
